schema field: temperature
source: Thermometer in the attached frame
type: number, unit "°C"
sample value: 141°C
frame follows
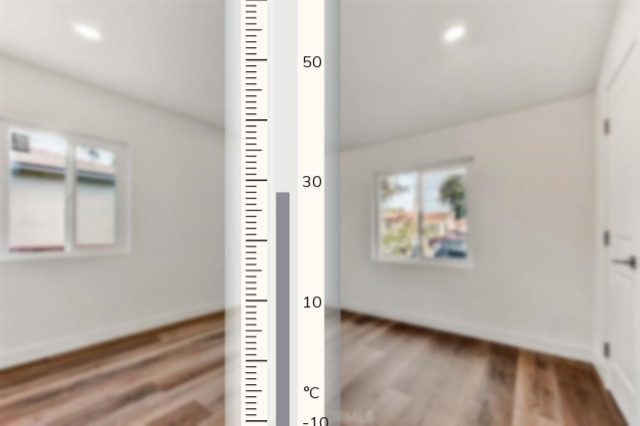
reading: 28°C
